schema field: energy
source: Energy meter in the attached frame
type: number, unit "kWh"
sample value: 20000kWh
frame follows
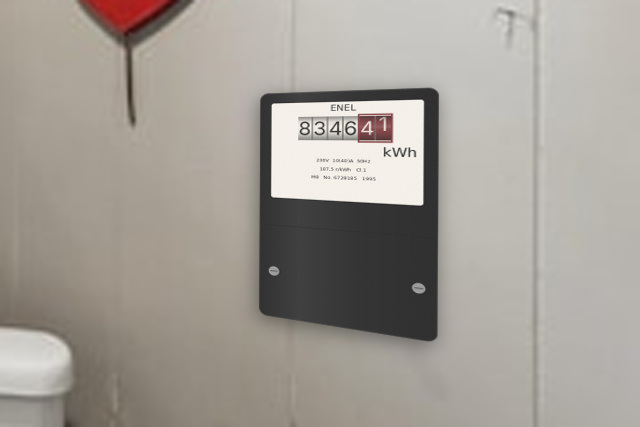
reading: 8346.41kWh
